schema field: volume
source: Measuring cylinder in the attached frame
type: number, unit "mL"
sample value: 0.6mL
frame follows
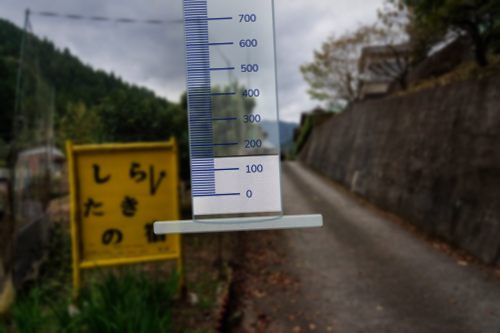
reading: 150mL
